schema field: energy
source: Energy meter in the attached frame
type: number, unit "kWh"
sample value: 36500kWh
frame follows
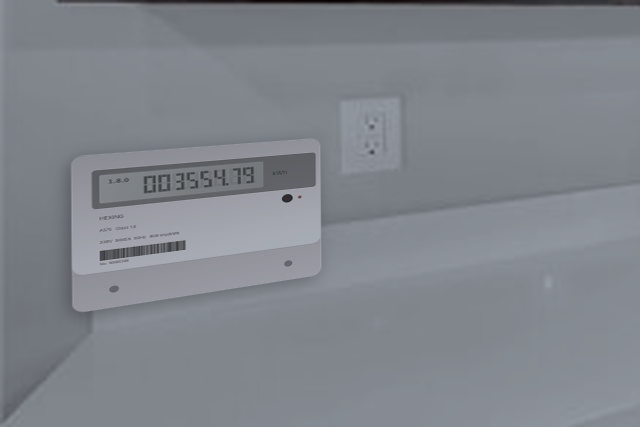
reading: 3554.79kWh
